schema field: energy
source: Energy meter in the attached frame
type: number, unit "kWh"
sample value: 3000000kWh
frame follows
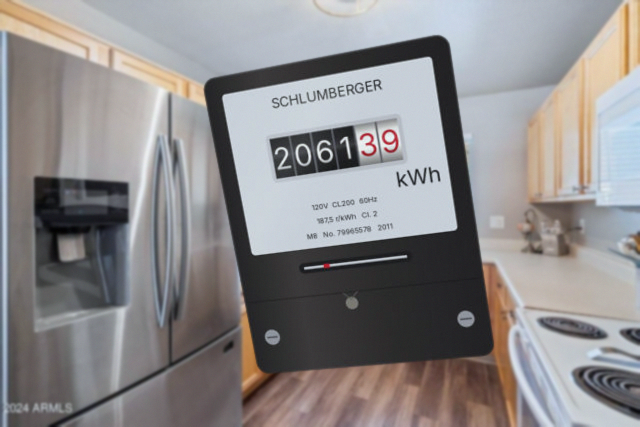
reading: 2061.39kWh
